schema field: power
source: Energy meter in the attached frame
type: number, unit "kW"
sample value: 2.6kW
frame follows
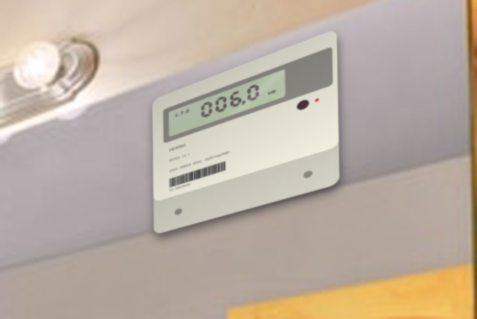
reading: 6.0kW
